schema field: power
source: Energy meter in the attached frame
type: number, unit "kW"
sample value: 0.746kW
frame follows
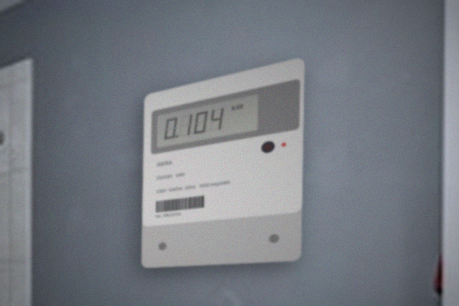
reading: 0.104kW
